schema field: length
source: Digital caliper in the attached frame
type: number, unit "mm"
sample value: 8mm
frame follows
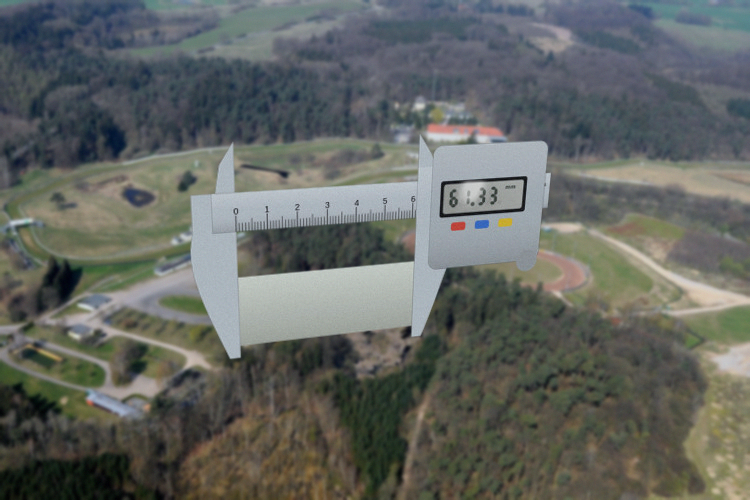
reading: 61.33mm
